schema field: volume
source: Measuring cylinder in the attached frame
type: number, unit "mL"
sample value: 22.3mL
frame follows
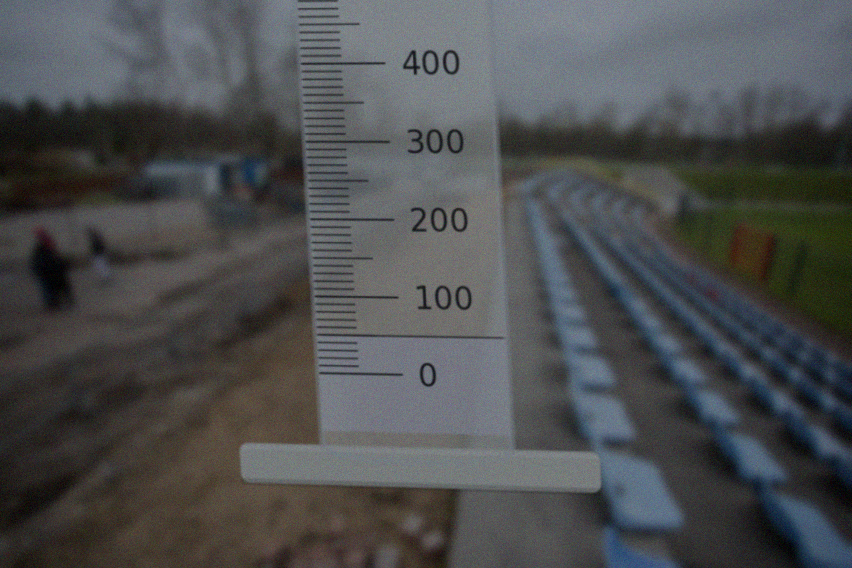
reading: 50mL
